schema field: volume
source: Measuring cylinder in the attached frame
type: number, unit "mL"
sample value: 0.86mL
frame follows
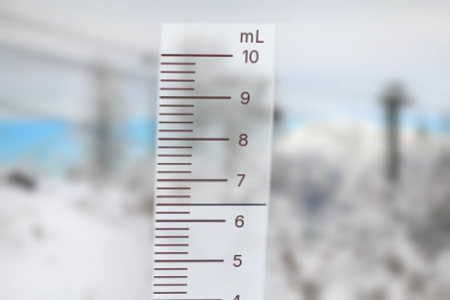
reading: 6.4mL
